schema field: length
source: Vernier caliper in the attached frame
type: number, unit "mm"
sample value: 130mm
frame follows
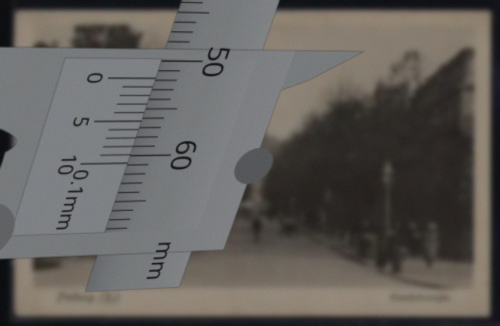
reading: 51.8mm
